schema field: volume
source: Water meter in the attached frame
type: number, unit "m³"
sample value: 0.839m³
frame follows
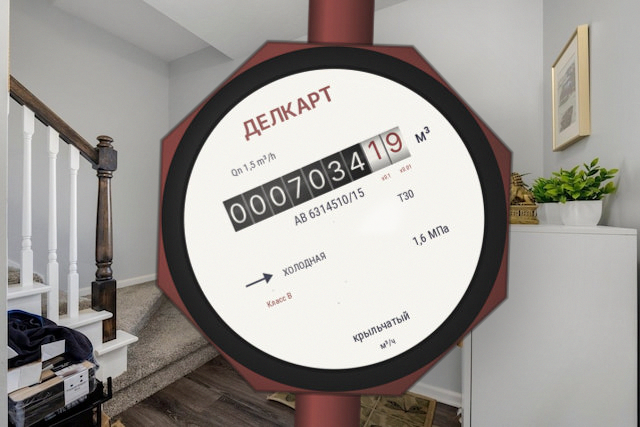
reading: 7034.19m³
